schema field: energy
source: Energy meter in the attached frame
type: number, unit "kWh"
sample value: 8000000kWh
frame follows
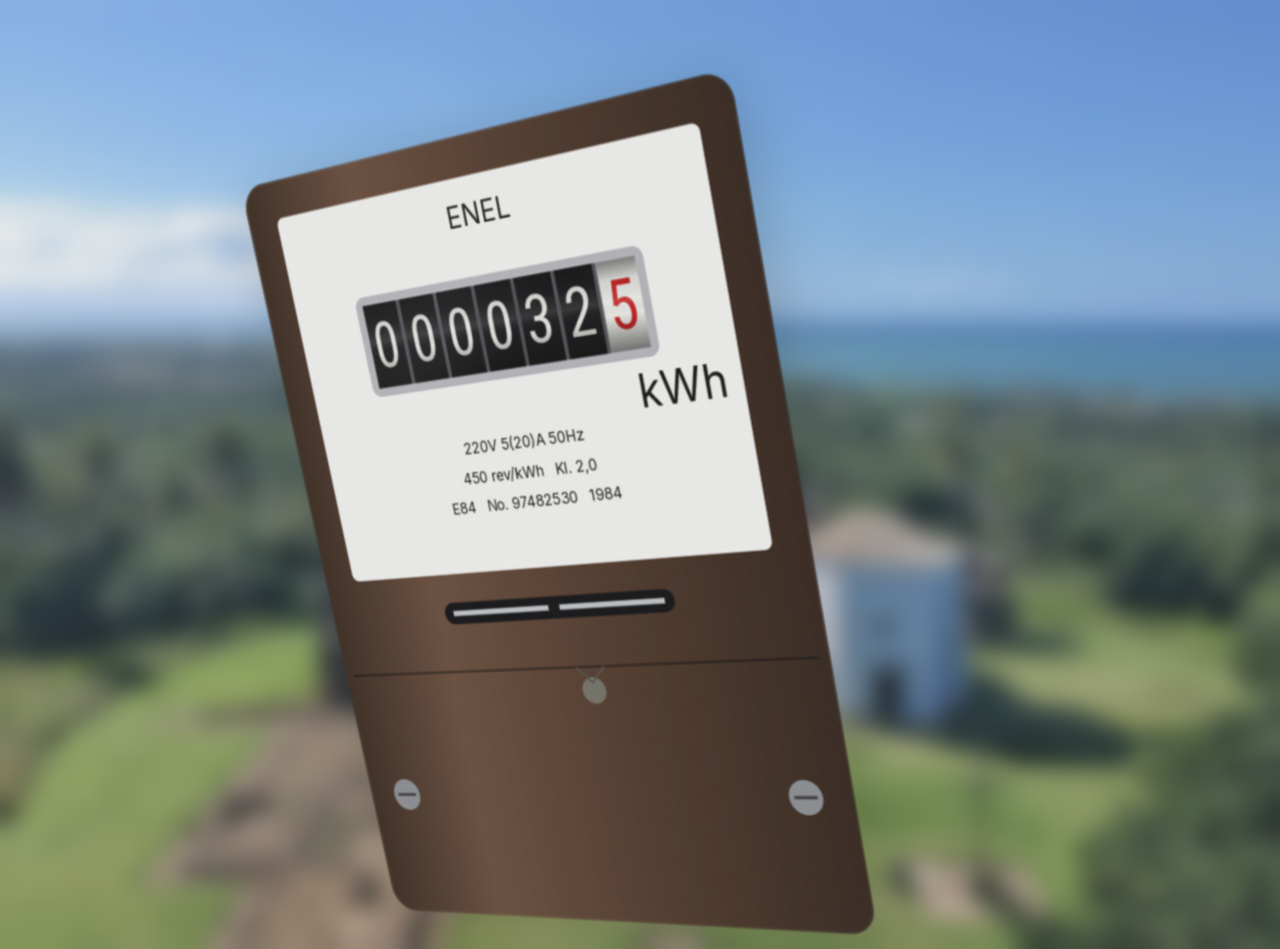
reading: 32.5kWh
